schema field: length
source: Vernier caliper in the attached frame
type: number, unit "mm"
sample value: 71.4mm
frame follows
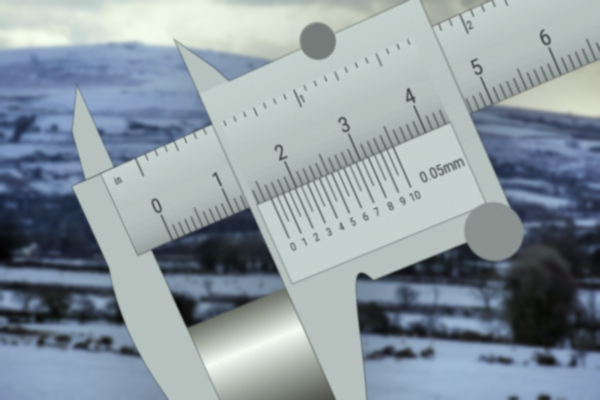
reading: 16.0mm
